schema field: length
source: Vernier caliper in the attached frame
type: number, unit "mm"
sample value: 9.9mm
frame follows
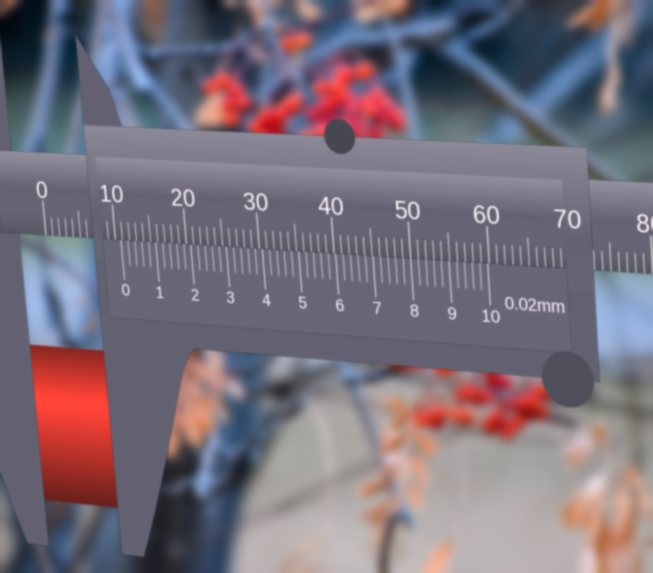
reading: 10.8mm
